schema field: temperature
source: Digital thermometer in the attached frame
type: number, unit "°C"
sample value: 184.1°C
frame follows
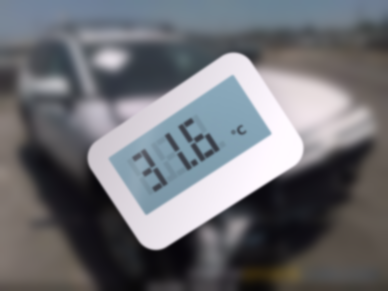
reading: 31.6°C
